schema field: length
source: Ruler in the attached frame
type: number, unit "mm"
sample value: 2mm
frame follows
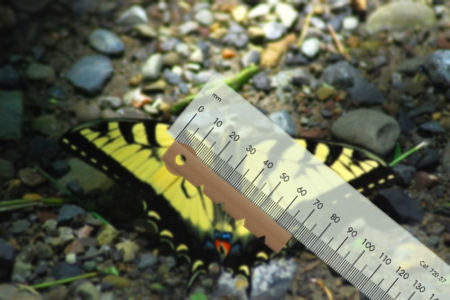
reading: 70mm
